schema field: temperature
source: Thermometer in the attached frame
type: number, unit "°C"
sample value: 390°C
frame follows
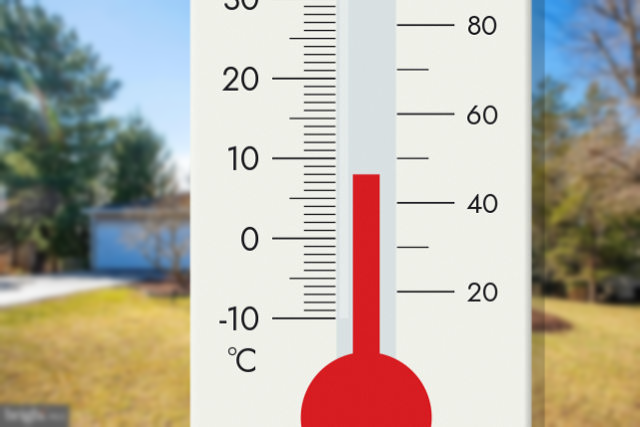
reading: 8°C
